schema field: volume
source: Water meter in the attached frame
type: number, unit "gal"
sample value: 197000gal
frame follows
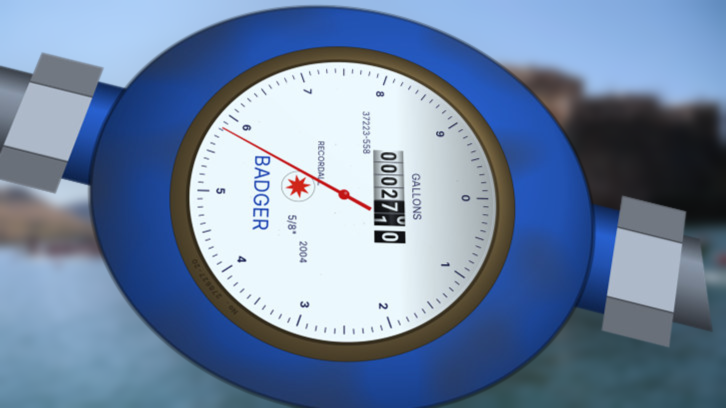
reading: 2705.8gal
